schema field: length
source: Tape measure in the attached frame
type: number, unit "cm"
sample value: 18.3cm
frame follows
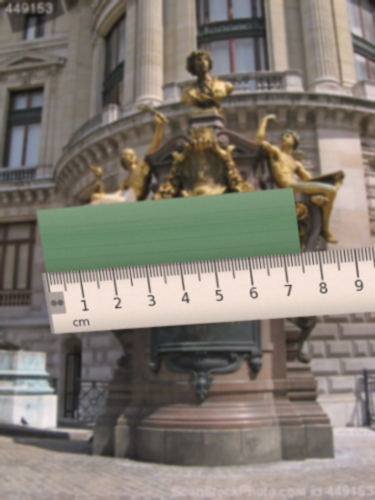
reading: 7.5cm
